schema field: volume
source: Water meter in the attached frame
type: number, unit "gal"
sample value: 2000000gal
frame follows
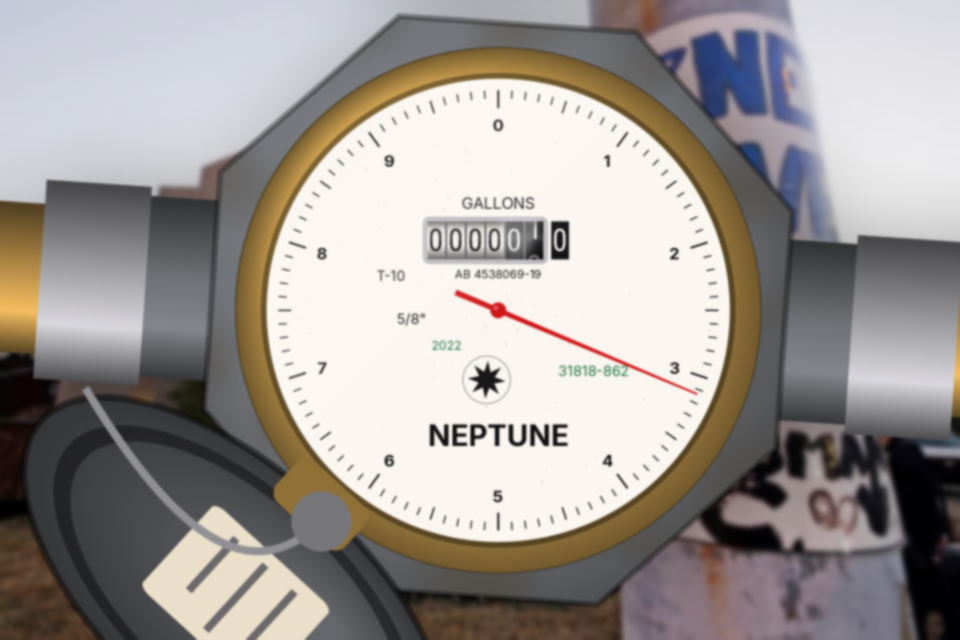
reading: 13.1gal
